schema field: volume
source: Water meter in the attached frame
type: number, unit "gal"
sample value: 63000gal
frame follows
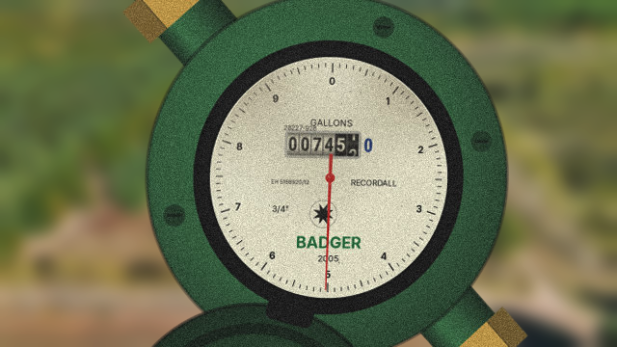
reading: 74515.0gal
